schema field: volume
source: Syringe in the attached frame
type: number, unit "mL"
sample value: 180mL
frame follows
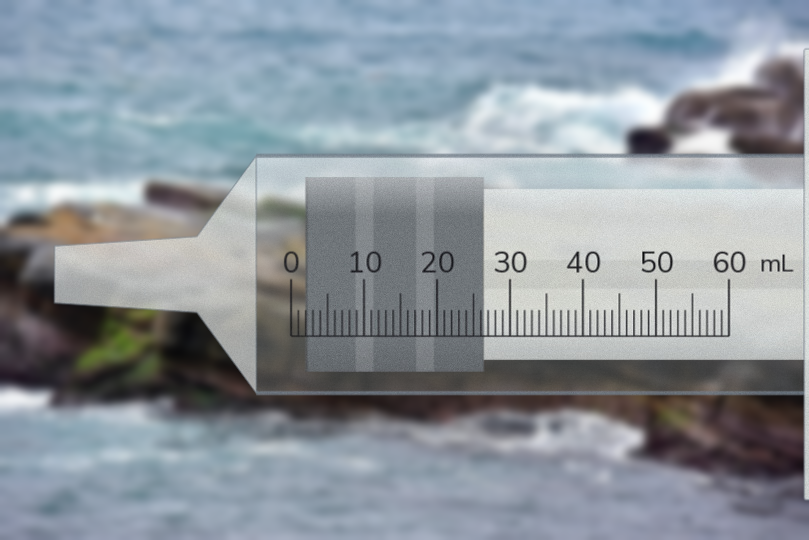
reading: 2mL
